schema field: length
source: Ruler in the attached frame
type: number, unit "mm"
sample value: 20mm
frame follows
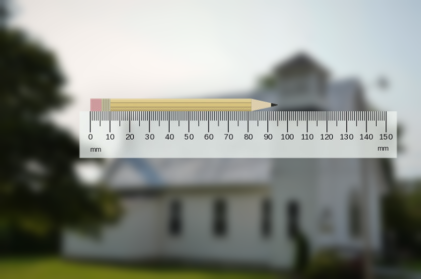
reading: 95mm
